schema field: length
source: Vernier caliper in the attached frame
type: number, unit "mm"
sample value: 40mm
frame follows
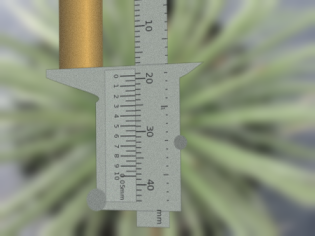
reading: 19.4mm
